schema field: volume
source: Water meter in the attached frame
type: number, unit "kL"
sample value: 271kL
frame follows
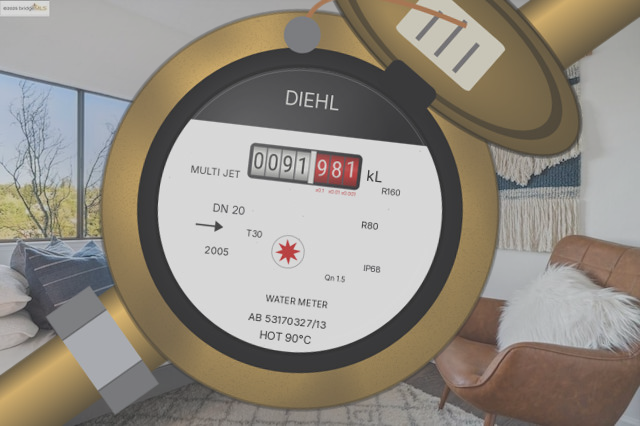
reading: 91.981kL
